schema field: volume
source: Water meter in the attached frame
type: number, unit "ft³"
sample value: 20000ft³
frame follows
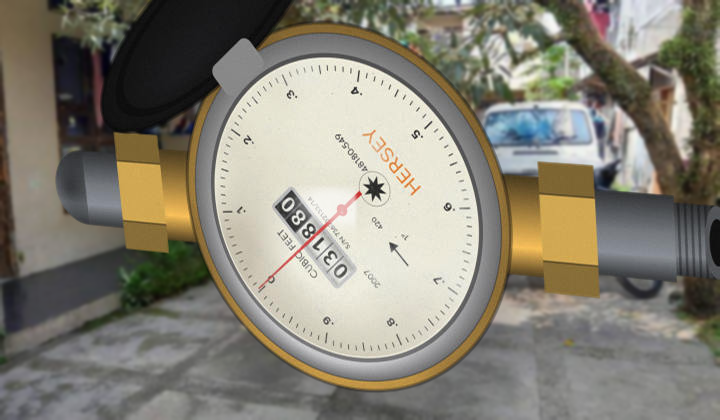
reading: 31880.00ft³
